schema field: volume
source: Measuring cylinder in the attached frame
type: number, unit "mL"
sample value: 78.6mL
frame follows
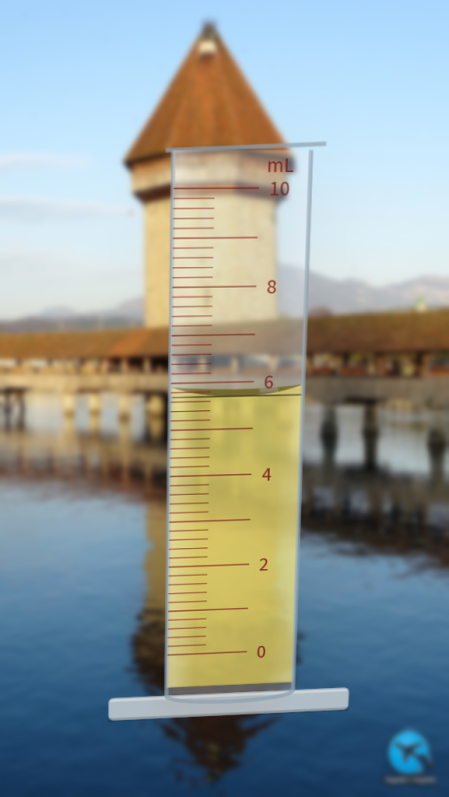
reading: 5.7mL
